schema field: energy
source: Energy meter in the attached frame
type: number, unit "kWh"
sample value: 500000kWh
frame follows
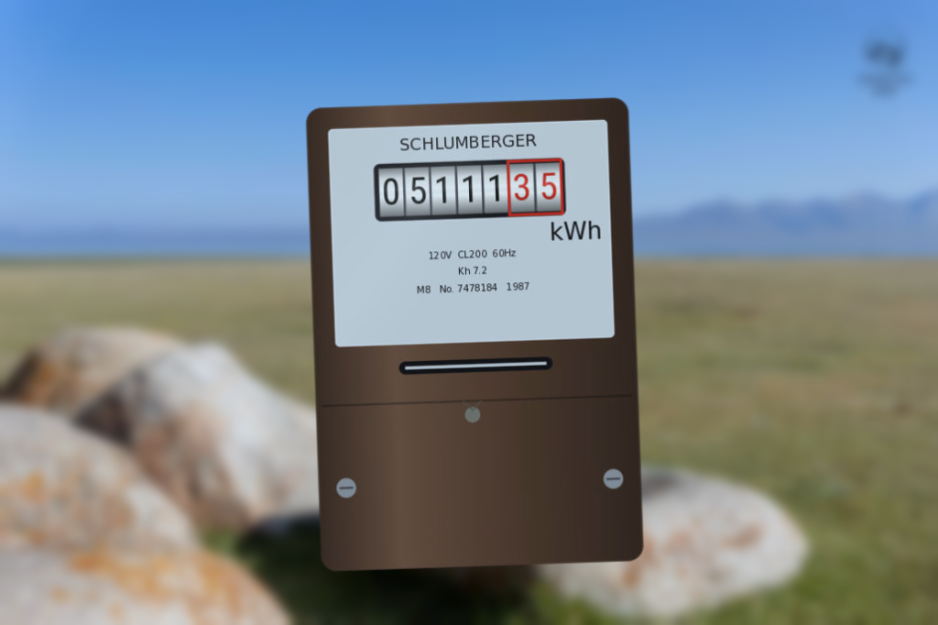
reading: 5111.35kWh
